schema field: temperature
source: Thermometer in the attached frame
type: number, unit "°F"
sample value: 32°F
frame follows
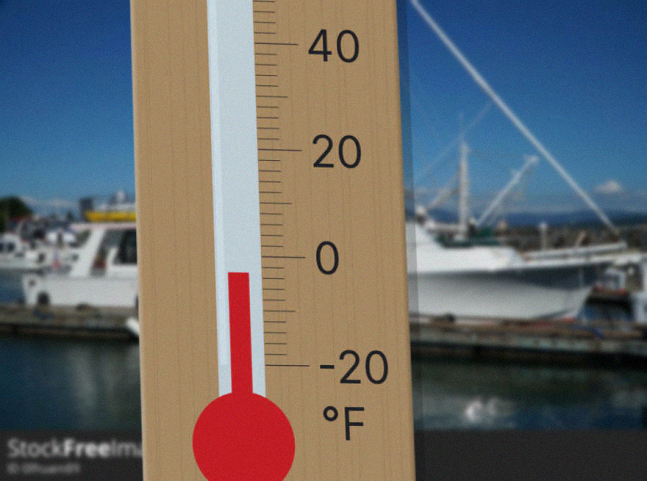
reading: -3°F
